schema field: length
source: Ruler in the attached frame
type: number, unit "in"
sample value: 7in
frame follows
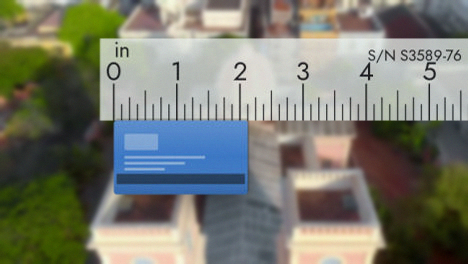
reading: 2.125in
